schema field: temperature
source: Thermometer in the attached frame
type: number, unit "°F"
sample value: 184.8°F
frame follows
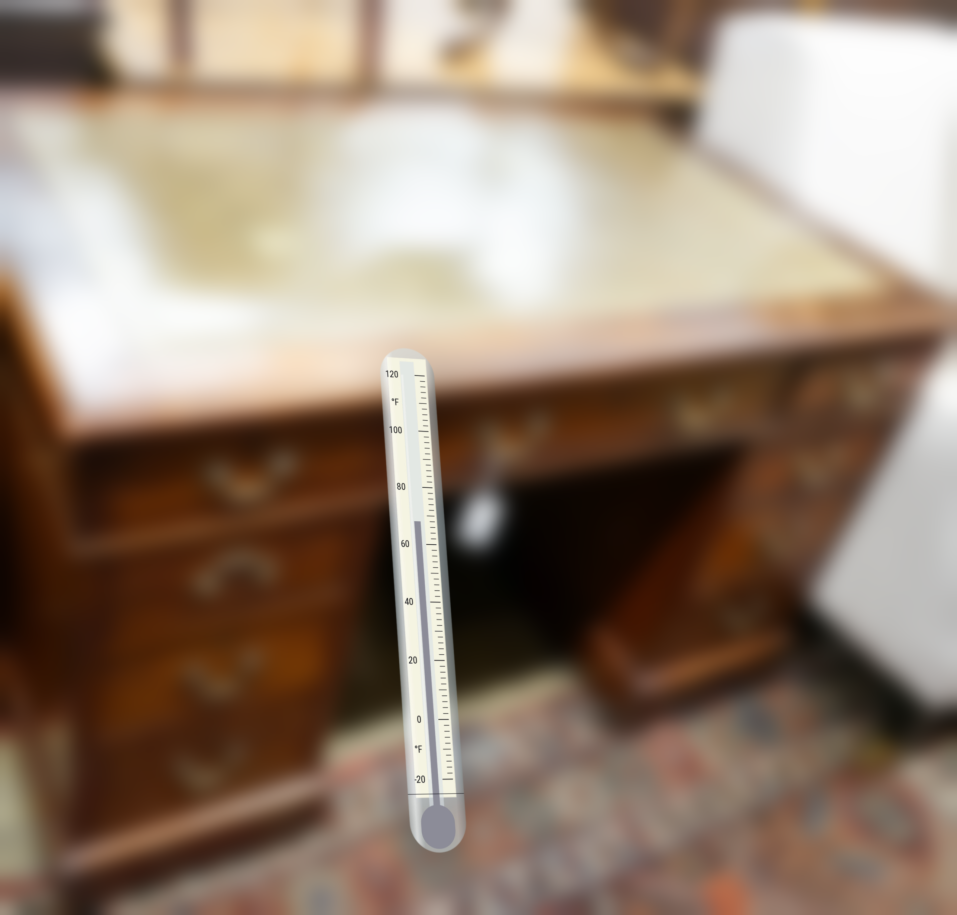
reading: 68°F
